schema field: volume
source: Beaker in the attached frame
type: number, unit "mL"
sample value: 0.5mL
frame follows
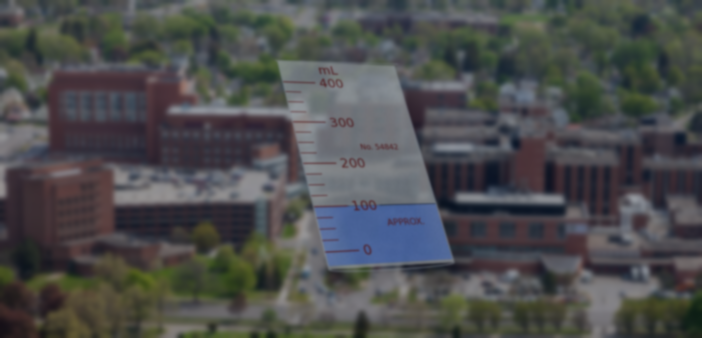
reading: 100mL
